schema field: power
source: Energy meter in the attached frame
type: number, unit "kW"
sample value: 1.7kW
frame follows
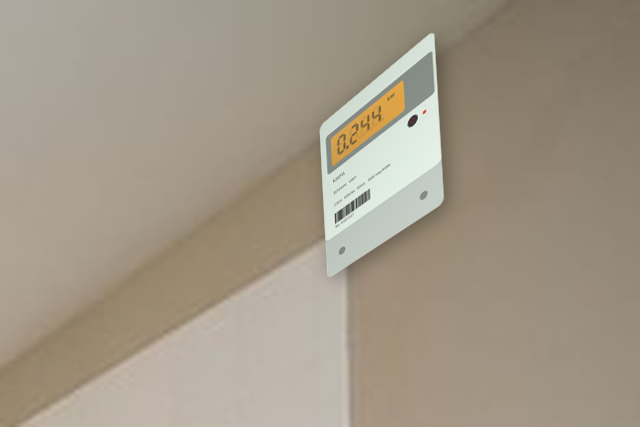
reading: 0.244kW
